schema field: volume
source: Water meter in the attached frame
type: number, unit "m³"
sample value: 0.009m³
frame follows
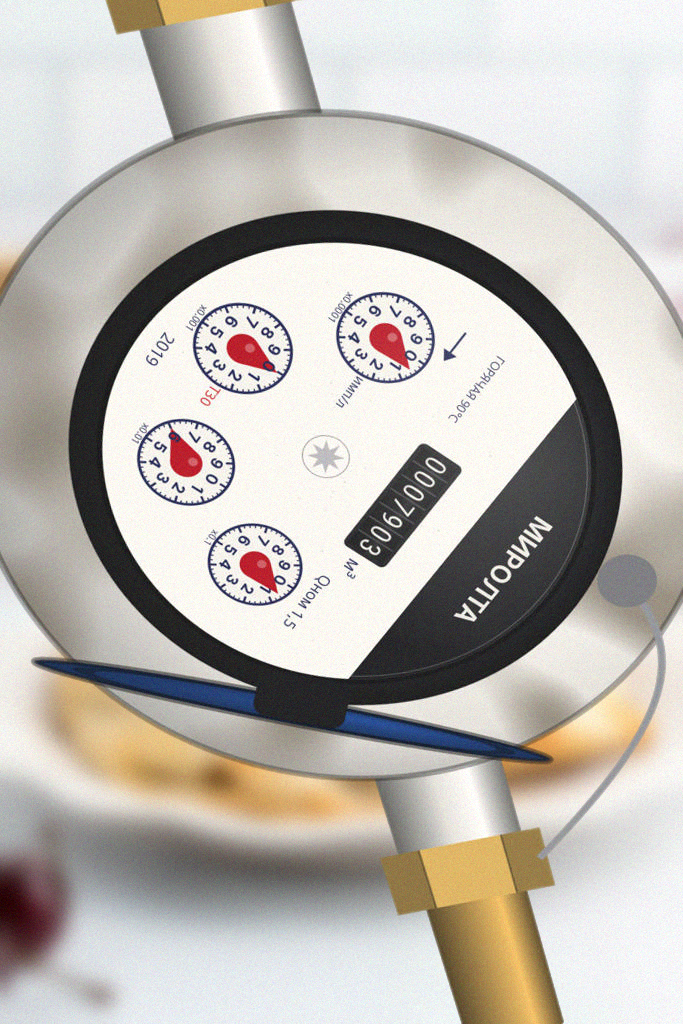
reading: 7903.0600m³
